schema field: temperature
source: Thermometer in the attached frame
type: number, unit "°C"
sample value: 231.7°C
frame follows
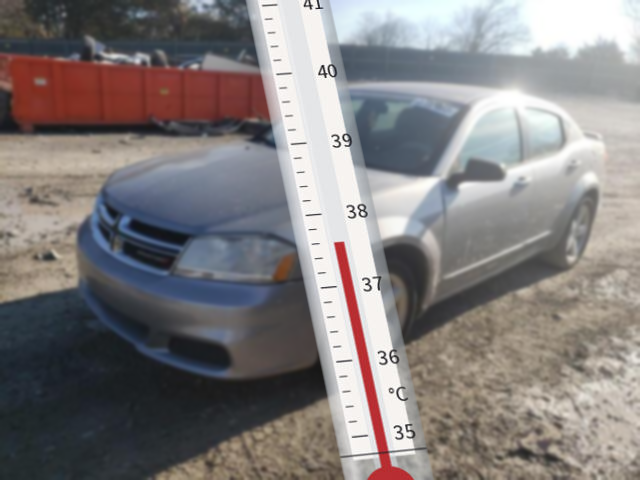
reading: 37.6°C
